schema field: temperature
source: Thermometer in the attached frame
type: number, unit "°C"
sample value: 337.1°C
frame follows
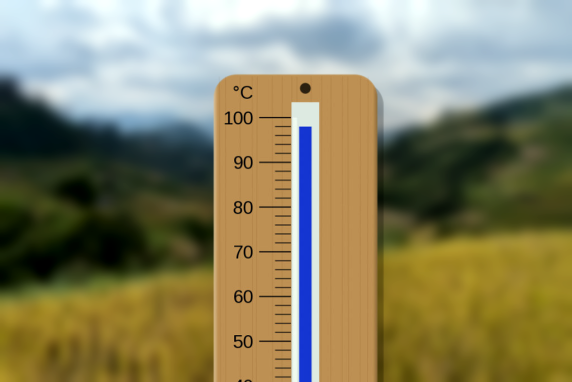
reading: 98°C
